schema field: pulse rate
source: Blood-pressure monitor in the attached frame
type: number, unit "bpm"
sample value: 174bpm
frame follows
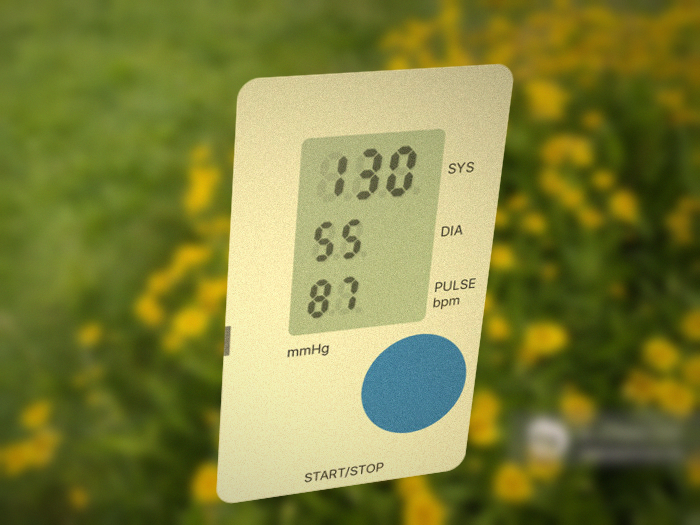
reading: 87bpm
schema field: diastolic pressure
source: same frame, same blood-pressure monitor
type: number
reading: 55mmHg
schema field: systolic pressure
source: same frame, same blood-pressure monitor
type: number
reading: 130mmHg
